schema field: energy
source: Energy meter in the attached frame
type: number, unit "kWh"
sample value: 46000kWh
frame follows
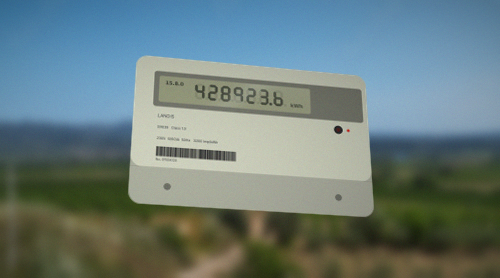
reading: 428923.6kWh
